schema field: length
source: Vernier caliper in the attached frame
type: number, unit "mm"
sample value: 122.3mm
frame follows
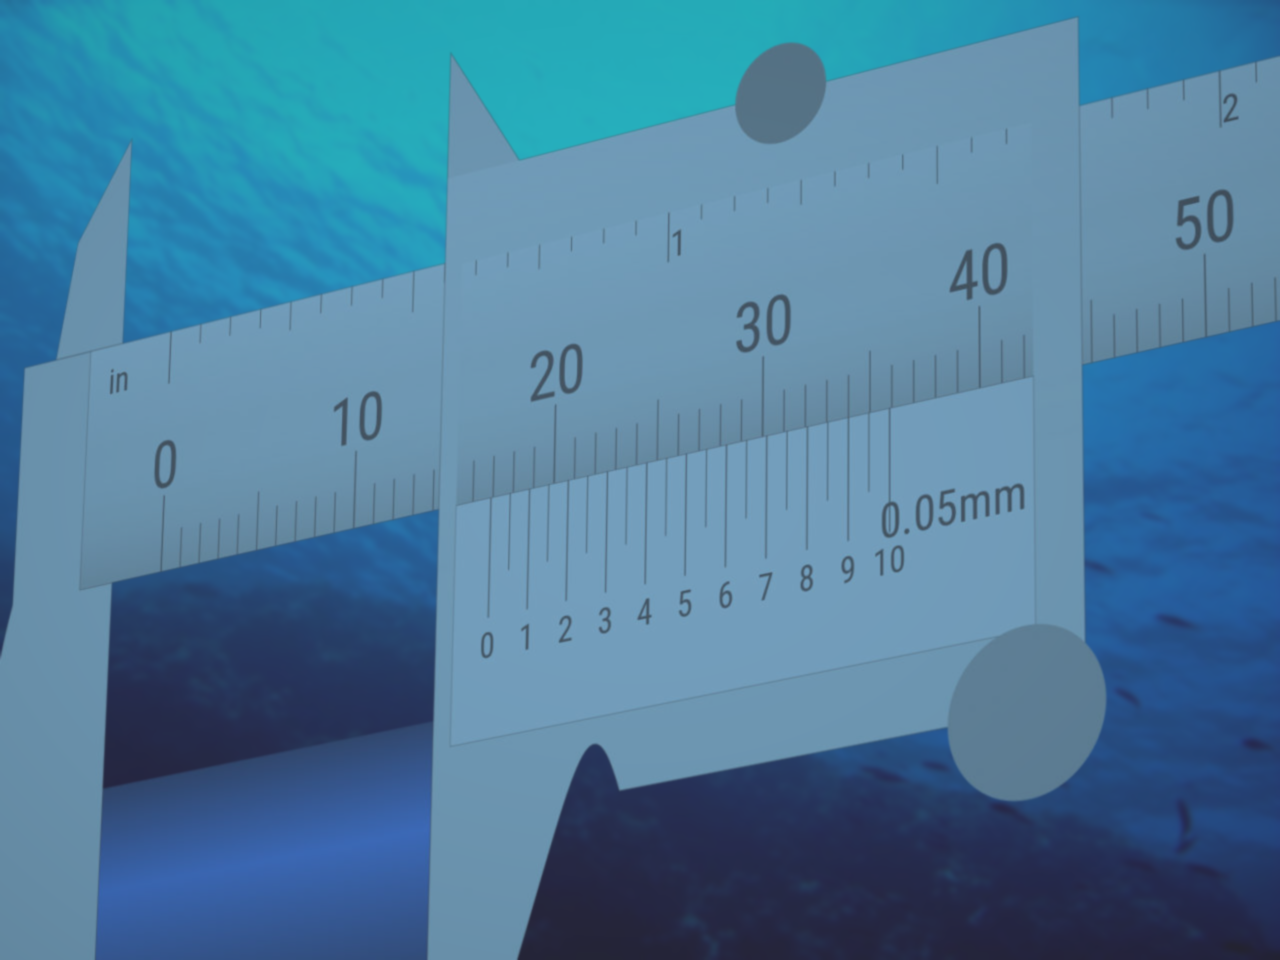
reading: 16.9mm
